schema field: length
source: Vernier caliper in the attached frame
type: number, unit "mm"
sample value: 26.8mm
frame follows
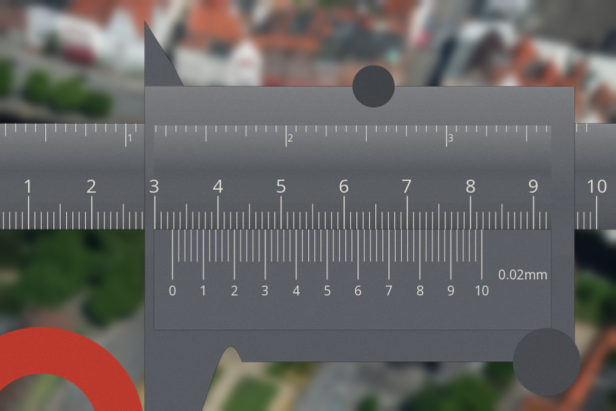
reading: 32.8mm
